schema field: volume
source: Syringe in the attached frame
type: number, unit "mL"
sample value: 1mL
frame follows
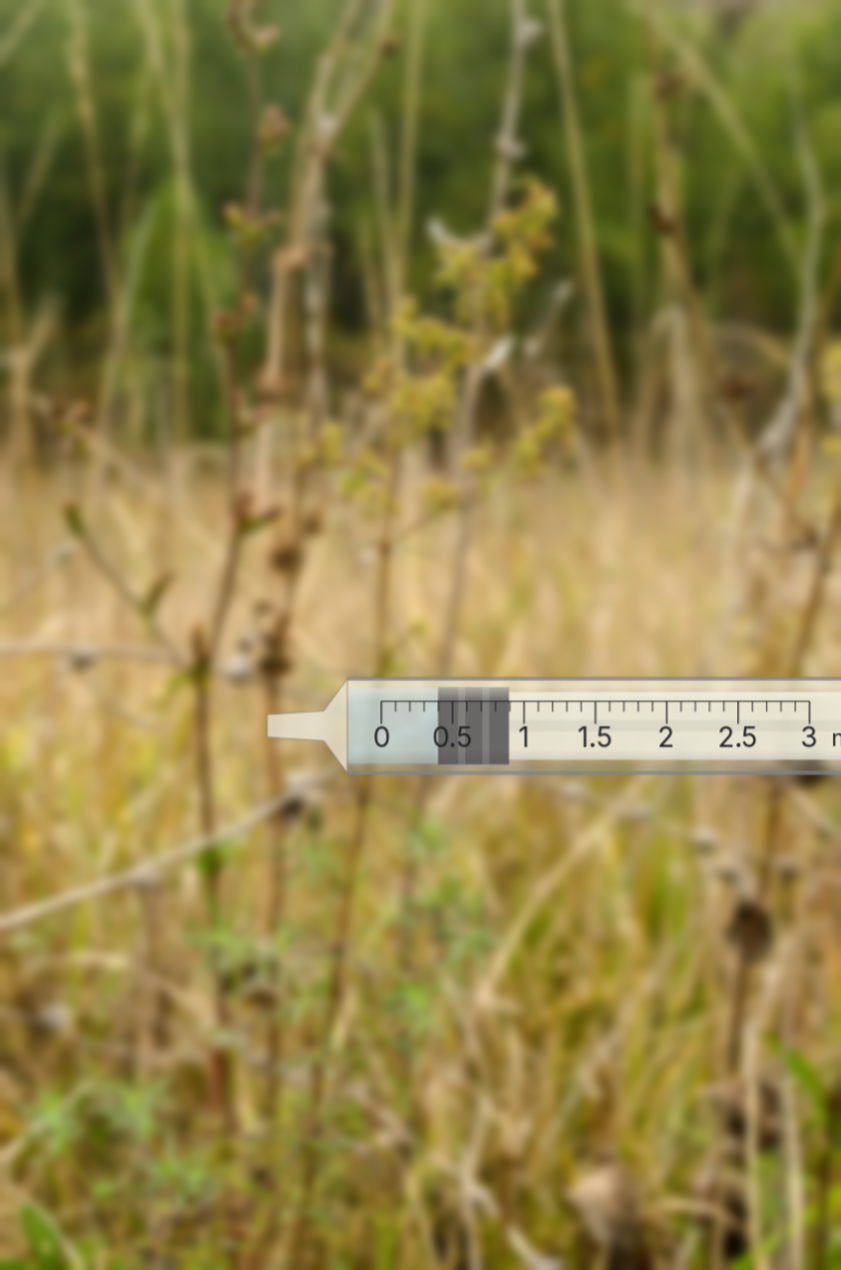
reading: 0.4mL
